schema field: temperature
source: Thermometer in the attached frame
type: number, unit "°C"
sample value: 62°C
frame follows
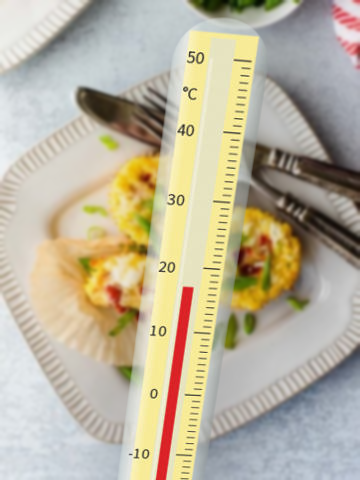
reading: 17°C
